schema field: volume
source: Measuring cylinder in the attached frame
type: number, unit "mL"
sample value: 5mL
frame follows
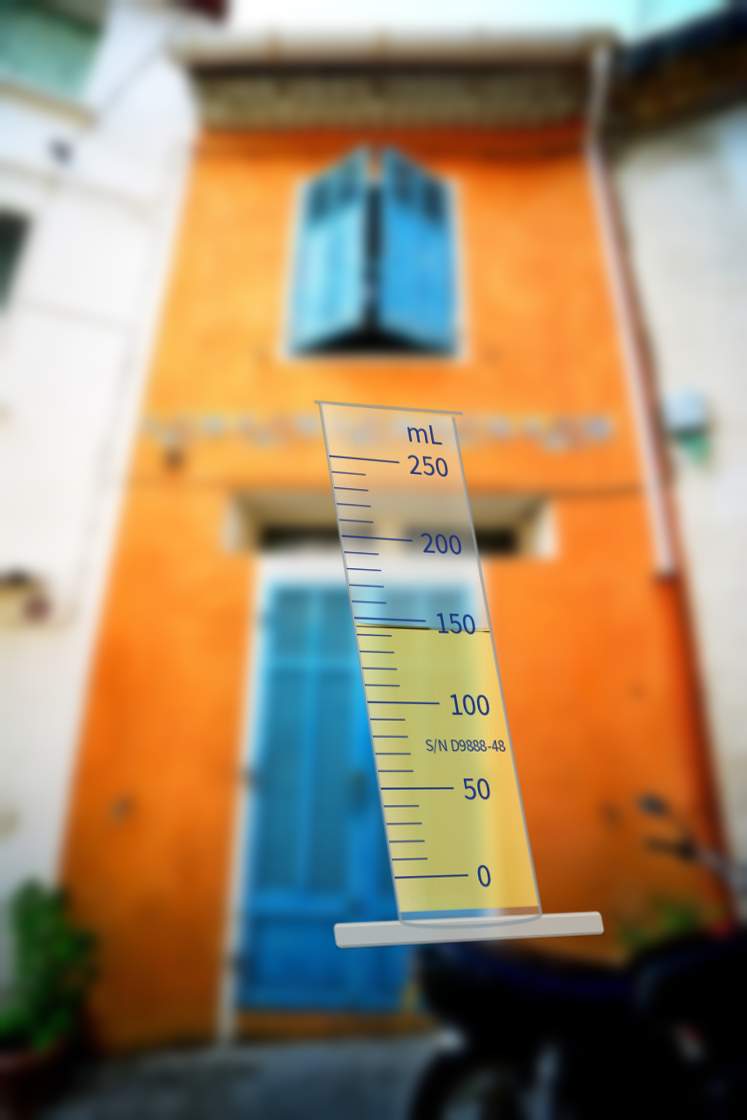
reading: 145mL
